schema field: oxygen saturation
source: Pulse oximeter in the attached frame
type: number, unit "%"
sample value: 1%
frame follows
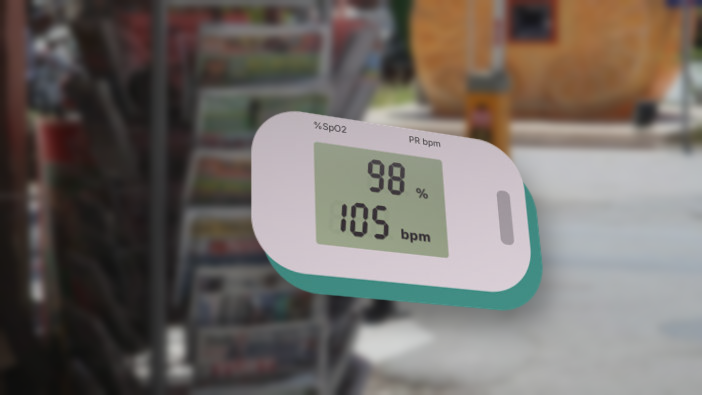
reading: 98%
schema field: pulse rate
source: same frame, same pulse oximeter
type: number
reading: 105bpm
